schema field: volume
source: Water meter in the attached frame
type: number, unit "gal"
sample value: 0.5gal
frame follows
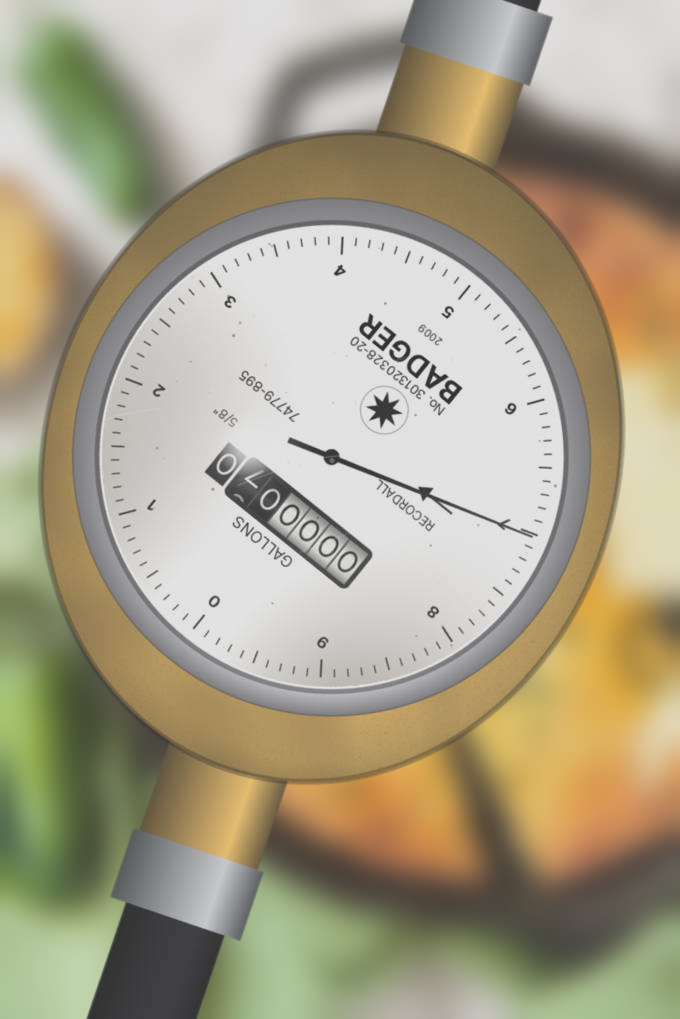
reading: 67.0gal
